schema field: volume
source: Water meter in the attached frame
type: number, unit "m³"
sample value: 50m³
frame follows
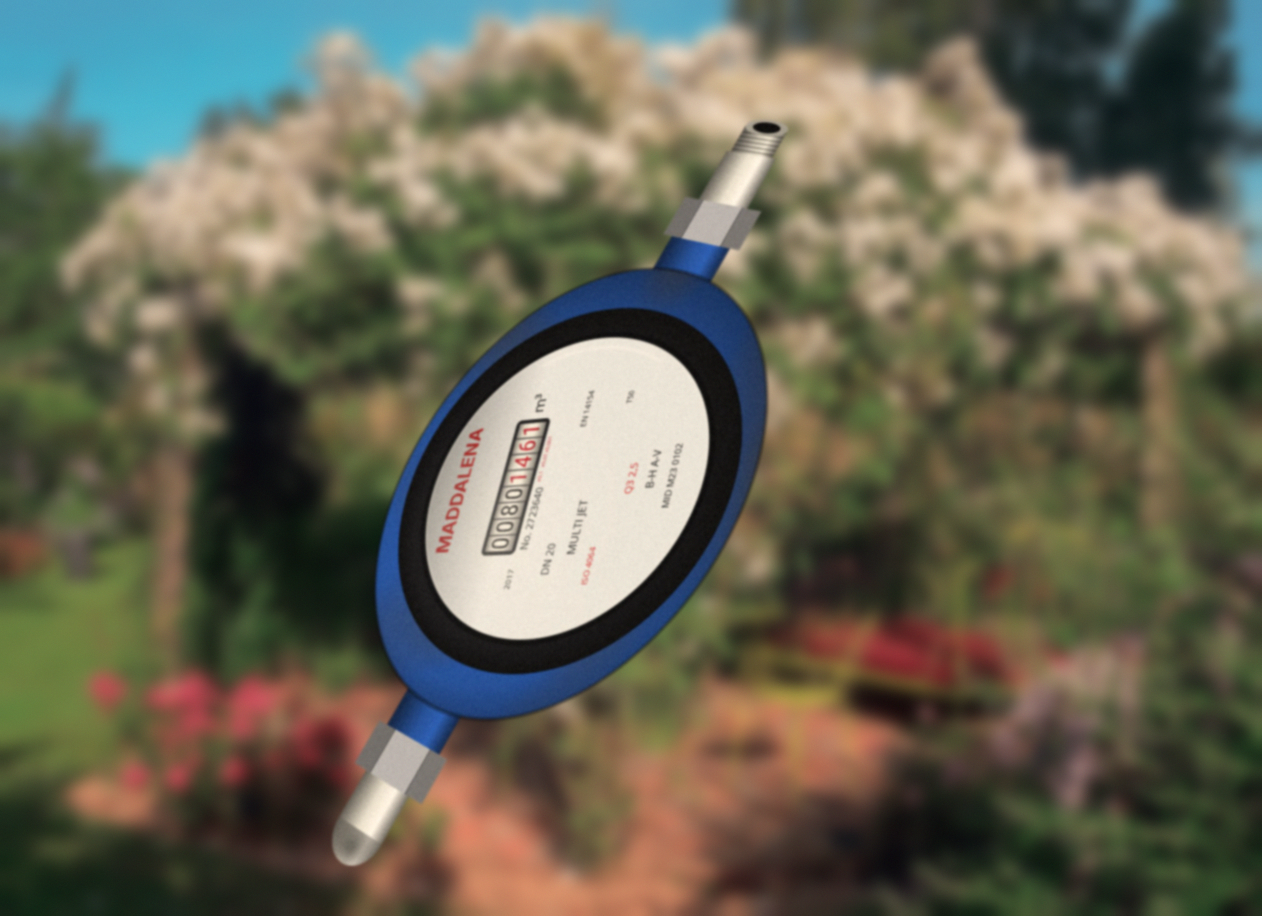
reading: 80.1461m³
